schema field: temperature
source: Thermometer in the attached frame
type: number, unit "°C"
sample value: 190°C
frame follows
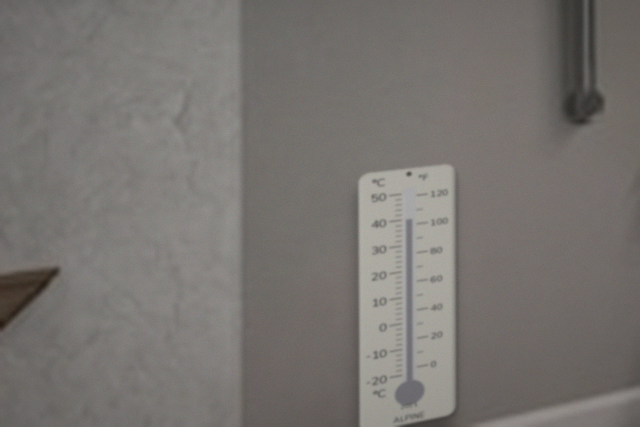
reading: 40°C
